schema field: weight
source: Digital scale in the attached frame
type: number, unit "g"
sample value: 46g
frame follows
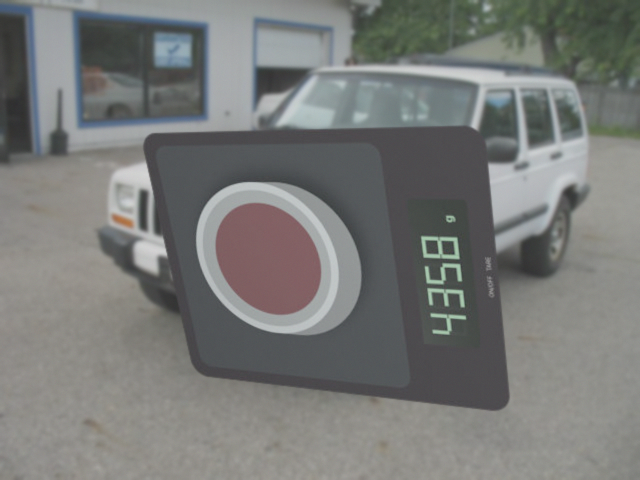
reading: 4358g
